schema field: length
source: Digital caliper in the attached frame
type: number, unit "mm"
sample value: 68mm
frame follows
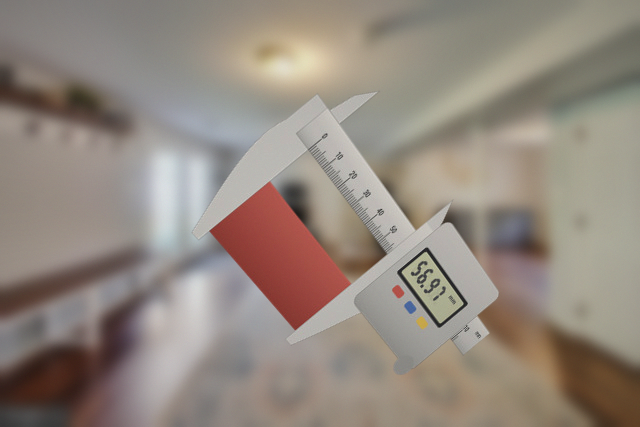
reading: 56.97mm
